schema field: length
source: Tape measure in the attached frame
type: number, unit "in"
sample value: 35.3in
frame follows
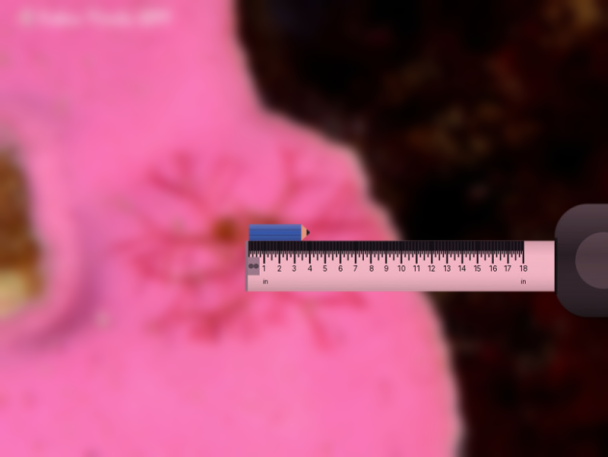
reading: 4in
